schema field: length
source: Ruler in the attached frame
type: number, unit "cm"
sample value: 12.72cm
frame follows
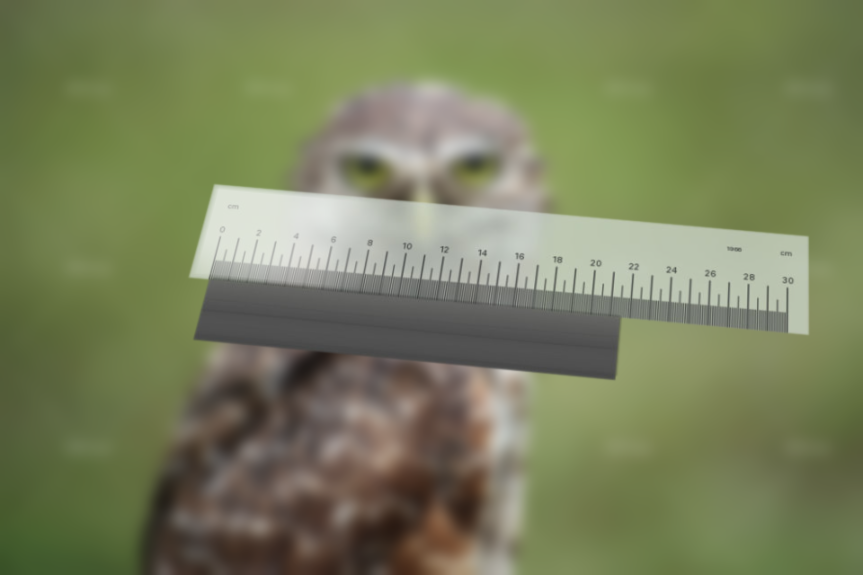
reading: 21.5cm
